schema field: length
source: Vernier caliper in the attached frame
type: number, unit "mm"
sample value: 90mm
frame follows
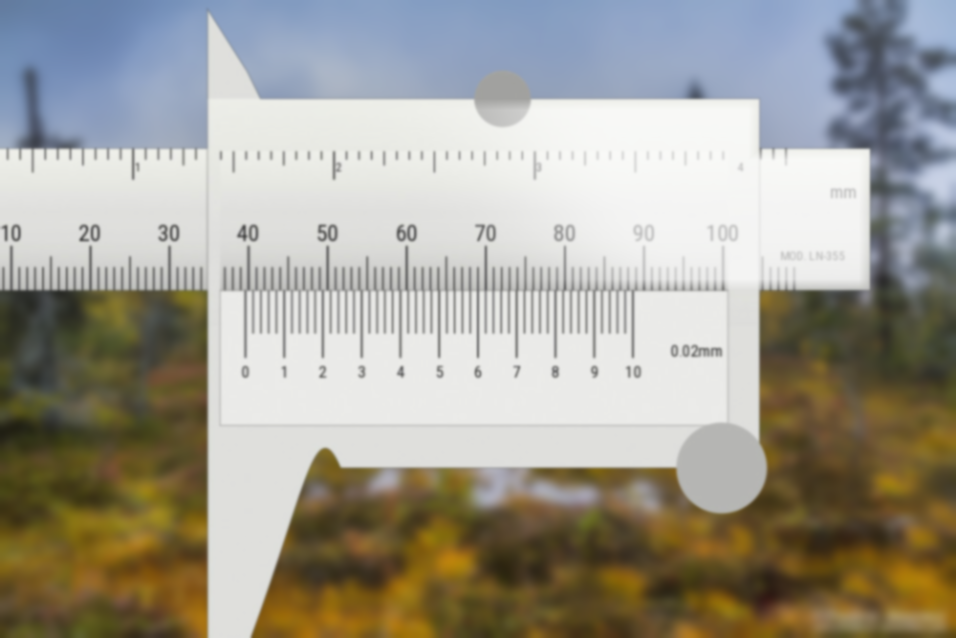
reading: 39.6mm
